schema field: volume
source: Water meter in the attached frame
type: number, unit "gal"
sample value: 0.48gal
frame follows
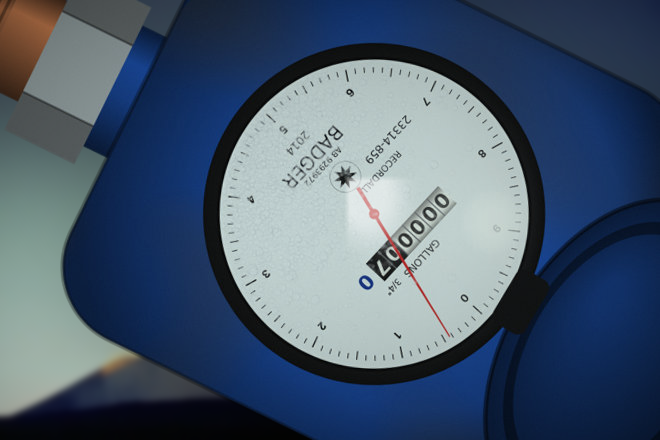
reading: 70.4gal
